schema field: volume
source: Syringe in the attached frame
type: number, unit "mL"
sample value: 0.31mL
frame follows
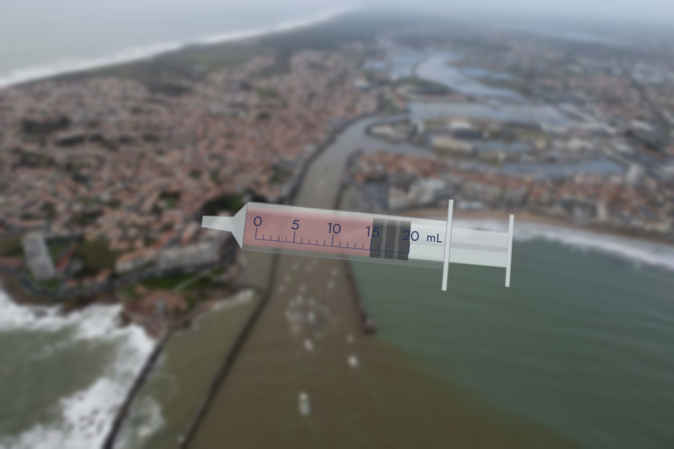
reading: 15mL
